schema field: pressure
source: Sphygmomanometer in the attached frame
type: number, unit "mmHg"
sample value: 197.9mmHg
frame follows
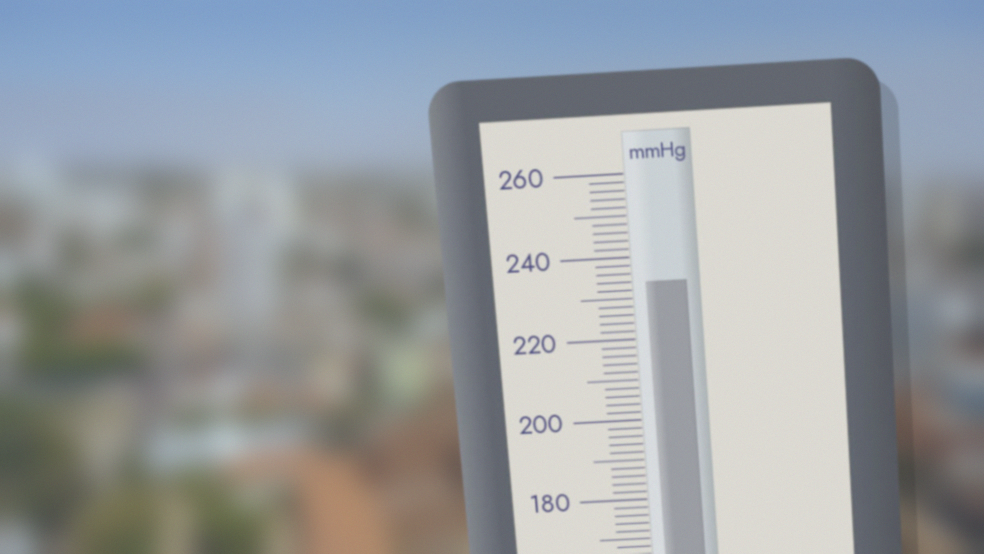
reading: 234mmHg
